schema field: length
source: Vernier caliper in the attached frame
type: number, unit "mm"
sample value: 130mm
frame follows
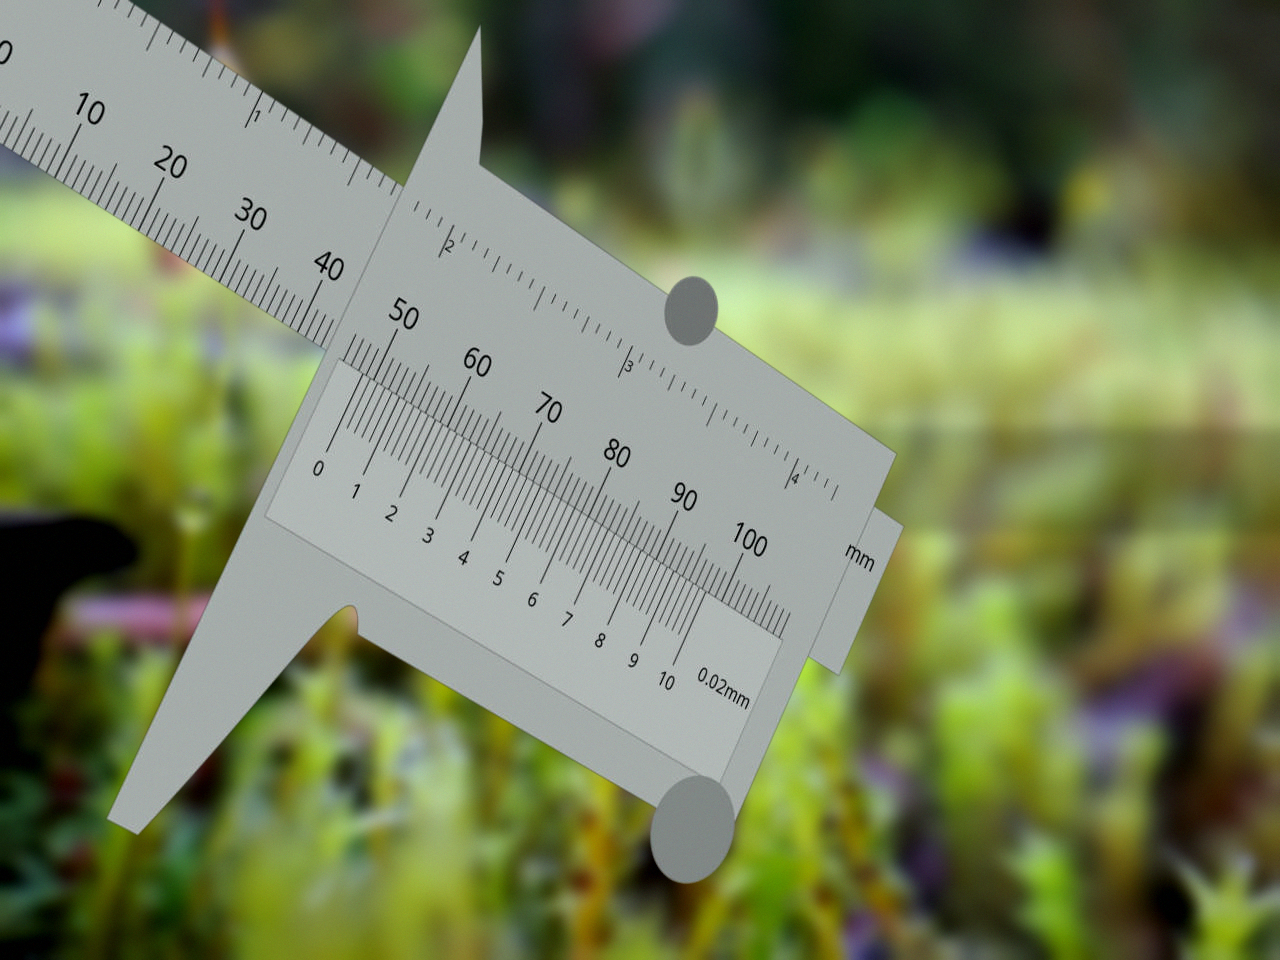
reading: 48.6mm
